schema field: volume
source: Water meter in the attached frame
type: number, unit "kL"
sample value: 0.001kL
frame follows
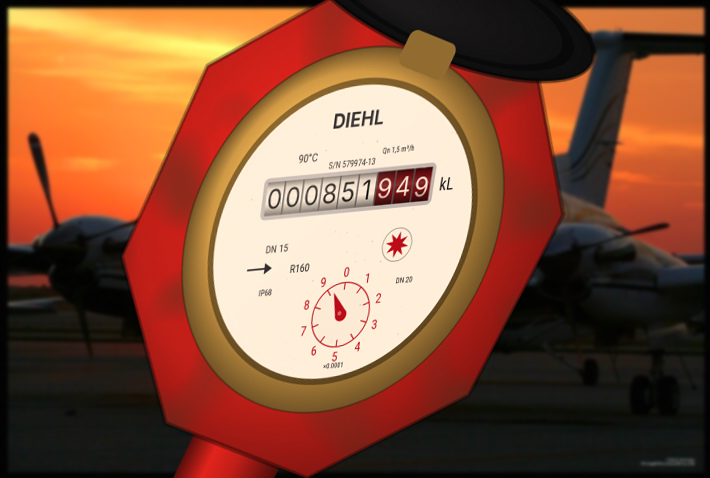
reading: 851.9489kL
